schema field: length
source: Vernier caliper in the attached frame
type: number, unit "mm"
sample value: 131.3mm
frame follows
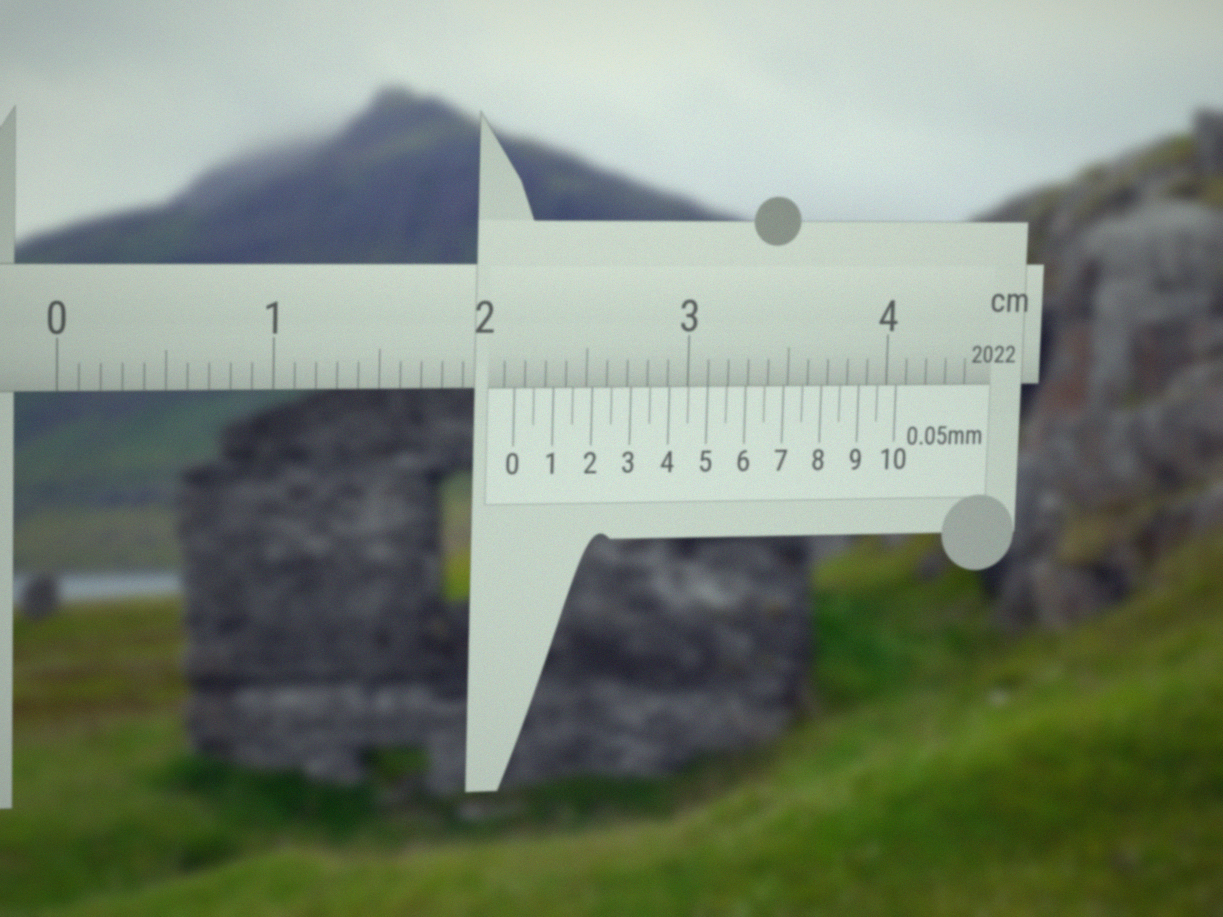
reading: 21.5mm
